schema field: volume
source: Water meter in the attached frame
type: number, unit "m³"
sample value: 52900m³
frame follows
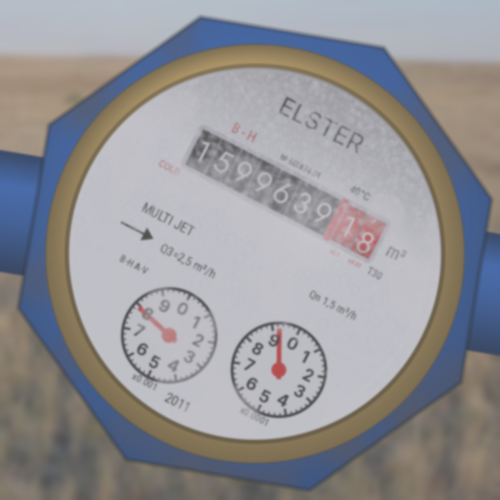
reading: 1599639.1779m³
